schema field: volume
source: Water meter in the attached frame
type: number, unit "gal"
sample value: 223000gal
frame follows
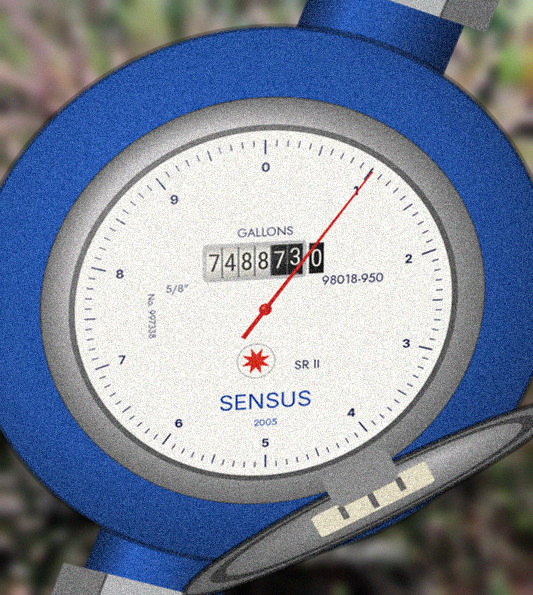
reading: 7488731.0gal
